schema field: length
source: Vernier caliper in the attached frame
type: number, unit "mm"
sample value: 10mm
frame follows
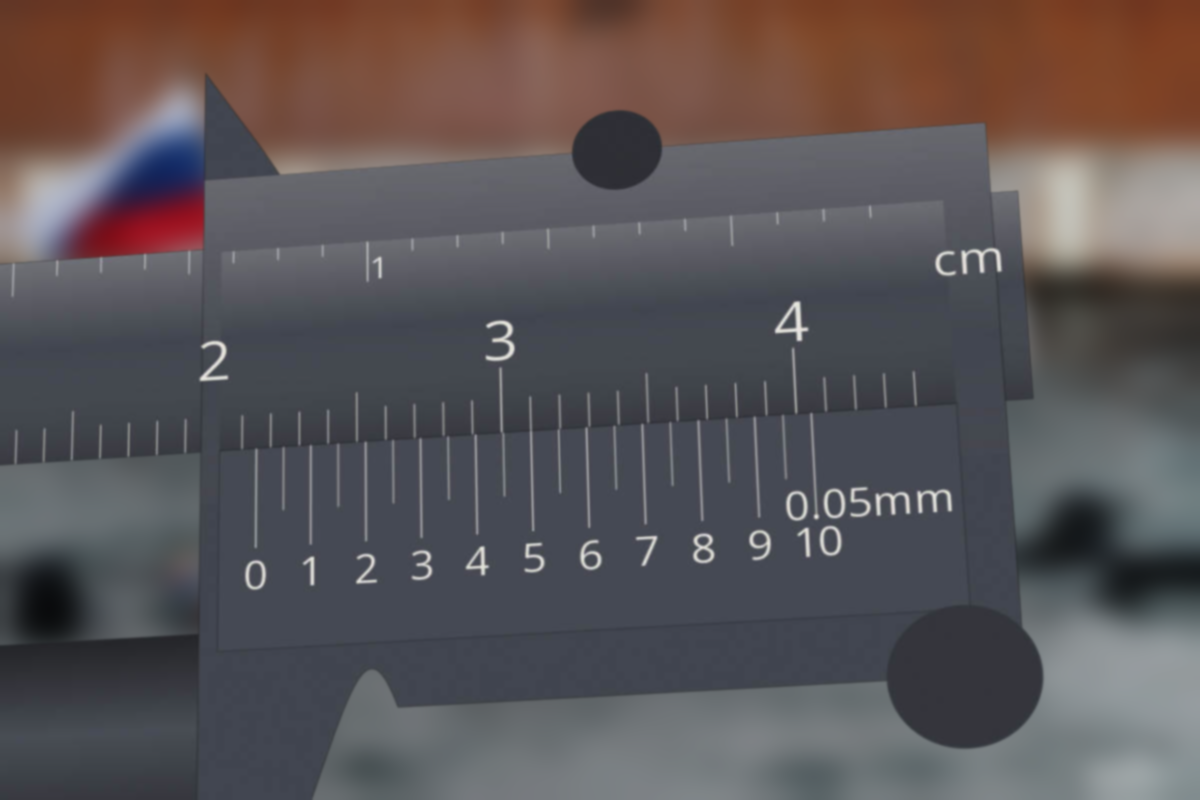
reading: 21.5mm
